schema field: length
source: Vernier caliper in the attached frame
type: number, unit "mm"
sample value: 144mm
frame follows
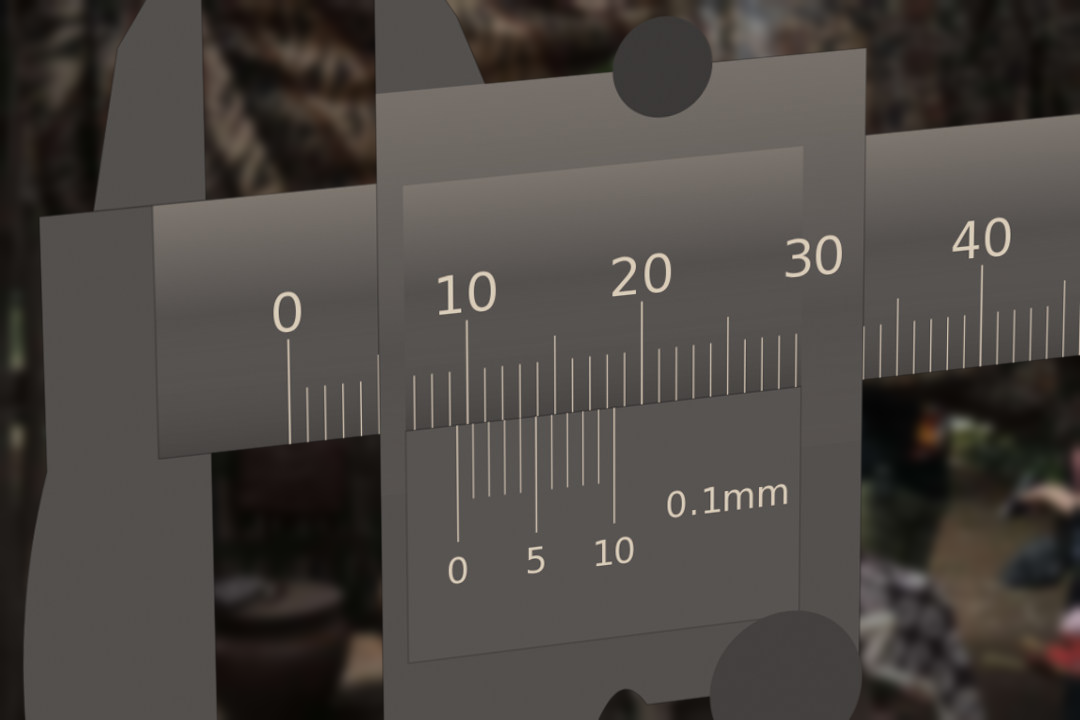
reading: 9.4mm
